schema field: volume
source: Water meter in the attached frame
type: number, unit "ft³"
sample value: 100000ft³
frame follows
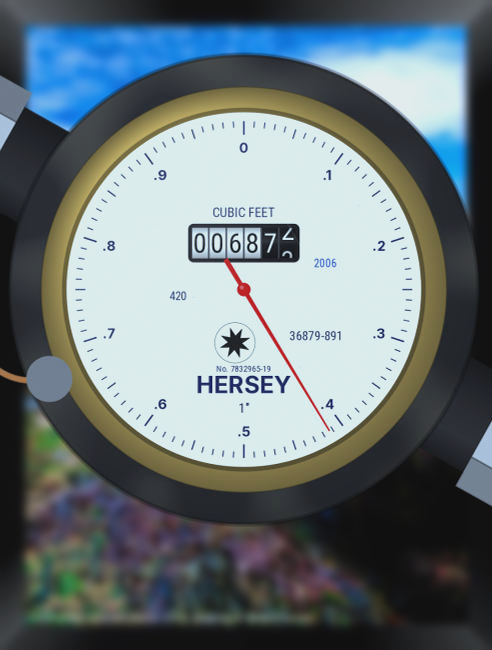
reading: 6872.41ft³
